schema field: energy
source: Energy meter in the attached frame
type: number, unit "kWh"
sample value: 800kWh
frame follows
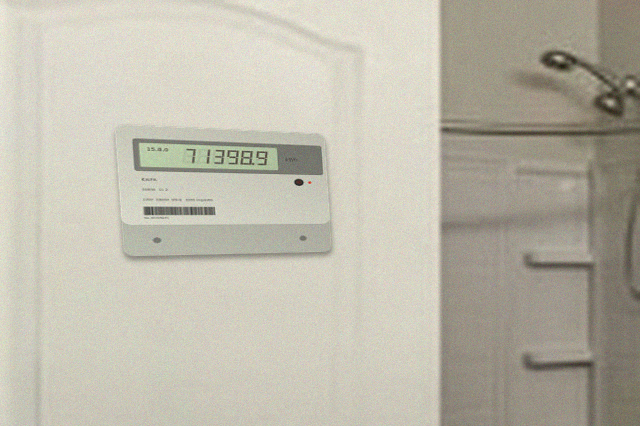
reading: 71398.9kWh
